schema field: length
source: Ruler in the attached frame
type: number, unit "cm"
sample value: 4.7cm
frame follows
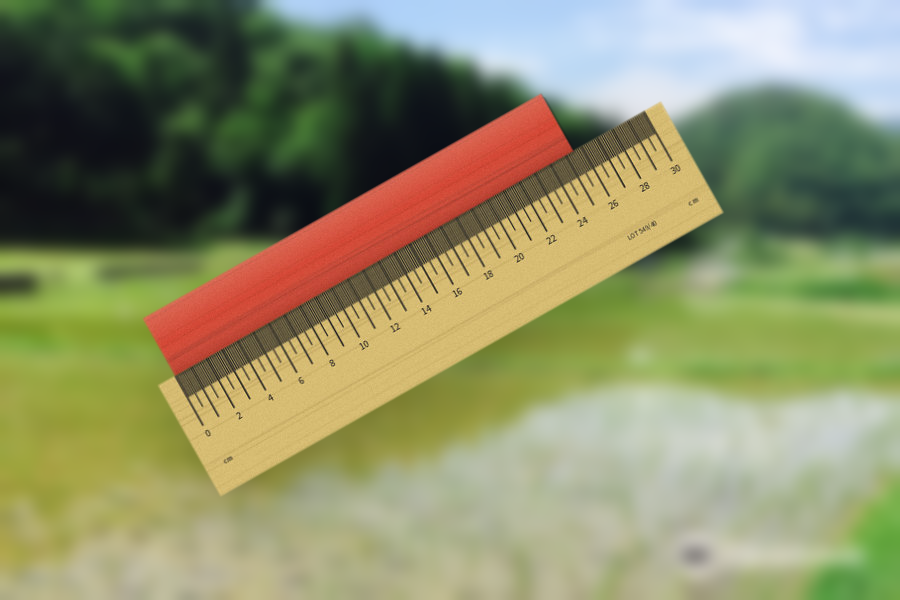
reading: 25.5cm
